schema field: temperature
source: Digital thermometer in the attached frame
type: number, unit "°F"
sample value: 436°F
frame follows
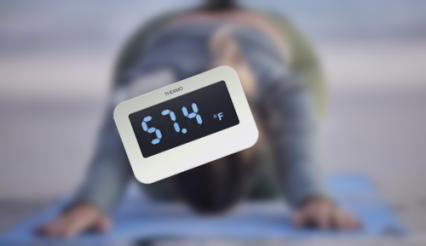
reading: 57.4°F
